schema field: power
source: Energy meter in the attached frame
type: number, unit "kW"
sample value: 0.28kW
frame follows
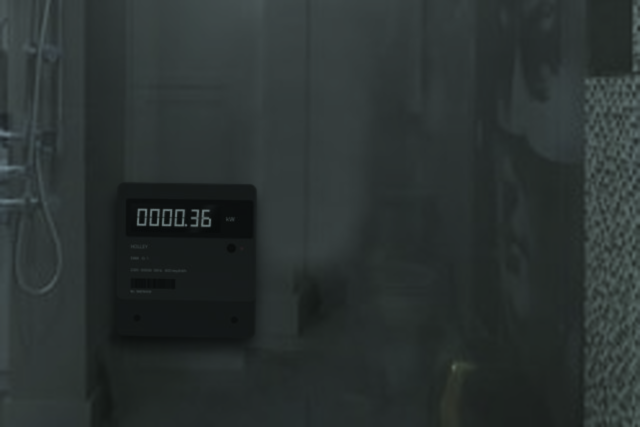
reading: 0.36kW
